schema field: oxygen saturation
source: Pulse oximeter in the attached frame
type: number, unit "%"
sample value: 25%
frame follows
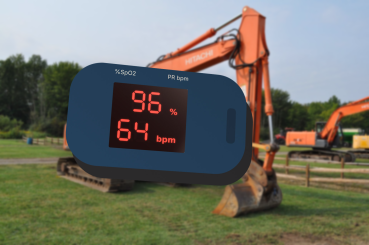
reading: 96%
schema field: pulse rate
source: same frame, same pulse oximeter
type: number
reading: 64bpm
